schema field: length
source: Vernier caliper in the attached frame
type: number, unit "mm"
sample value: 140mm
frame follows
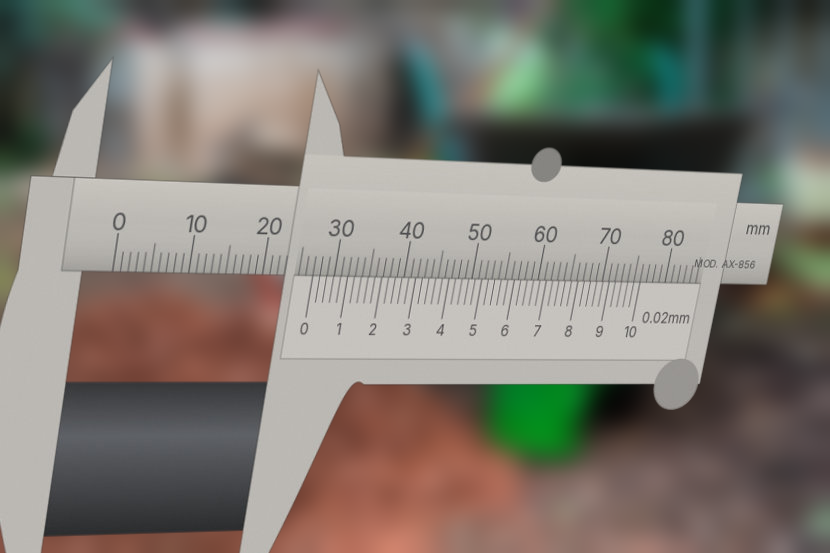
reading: 27.0mm
